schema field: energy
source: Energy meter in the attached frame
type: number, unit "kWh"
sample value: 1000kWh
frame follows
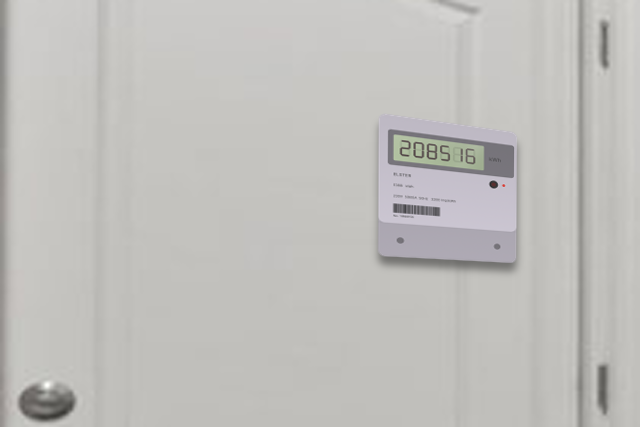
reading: 208516kWh
